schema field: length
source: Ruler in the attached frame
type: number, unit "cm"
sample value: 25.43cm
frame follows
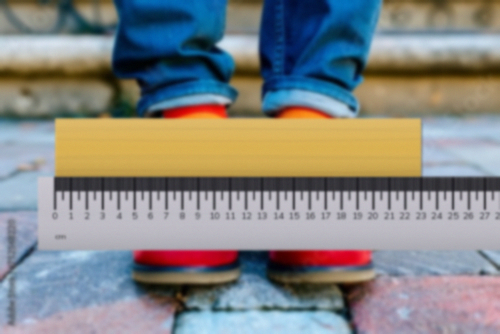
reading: 23cm
